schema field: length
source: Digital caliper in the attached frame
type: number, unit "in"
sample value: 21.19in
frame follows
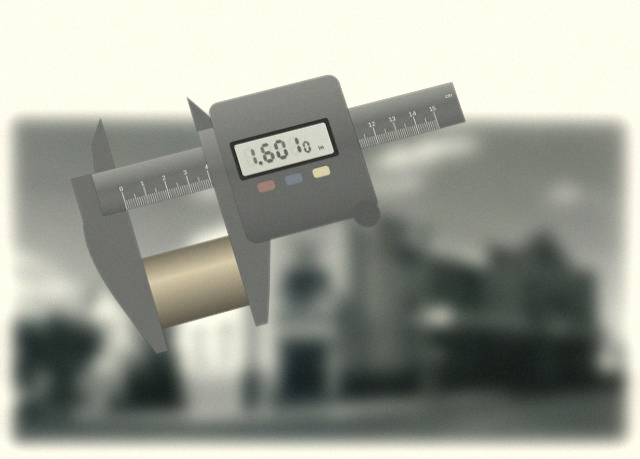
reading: 1.6010in
